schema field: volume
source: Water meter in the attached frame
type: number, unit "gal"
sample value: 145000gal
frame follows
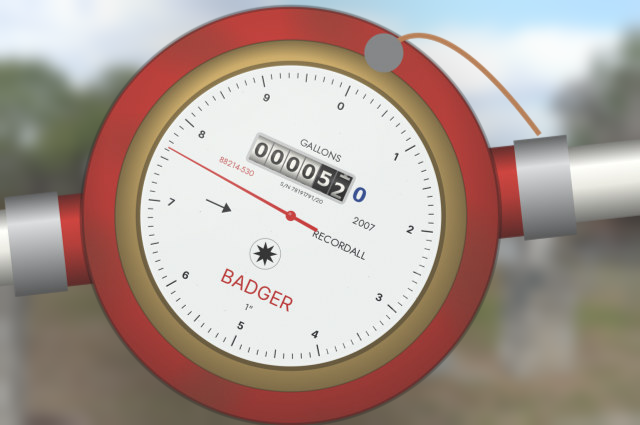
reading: 517.6gal
